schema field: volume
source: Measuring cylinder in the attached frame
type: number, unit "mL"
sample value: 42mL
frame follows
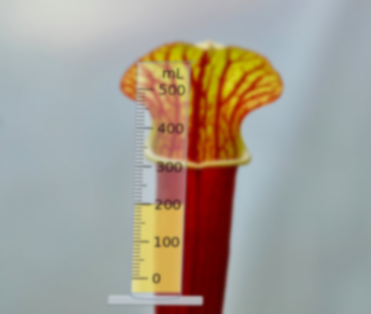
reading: 200mL
